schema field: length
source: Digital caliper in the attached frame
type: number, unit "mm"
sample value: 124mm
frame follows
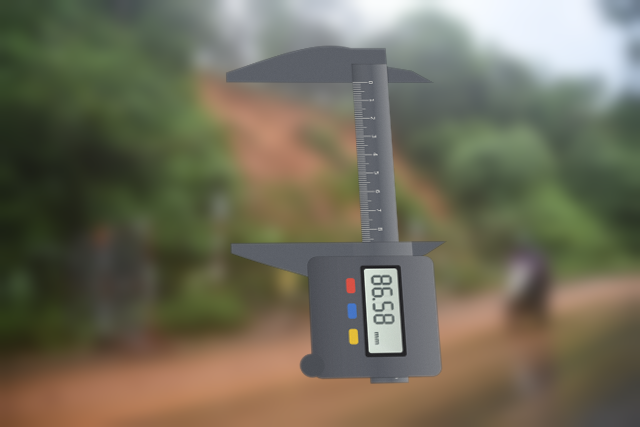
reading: 86.58mm
